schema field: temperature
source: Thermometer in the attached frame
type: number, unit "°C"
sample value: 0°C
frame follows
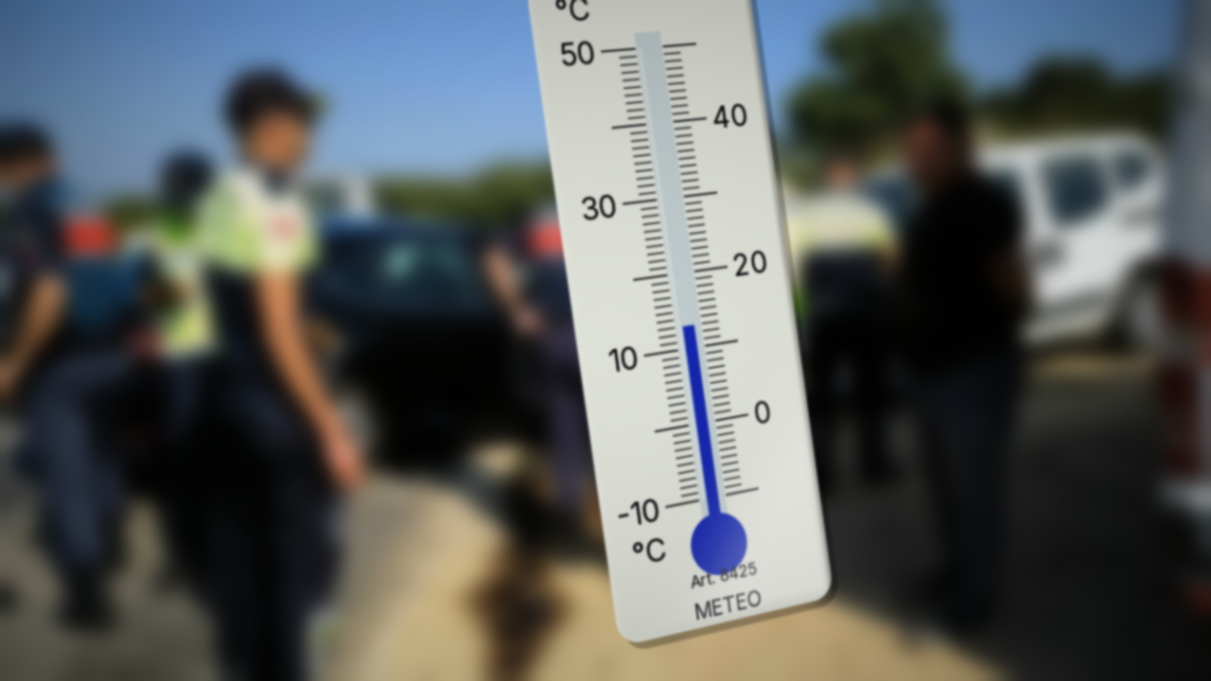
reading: 13°C
